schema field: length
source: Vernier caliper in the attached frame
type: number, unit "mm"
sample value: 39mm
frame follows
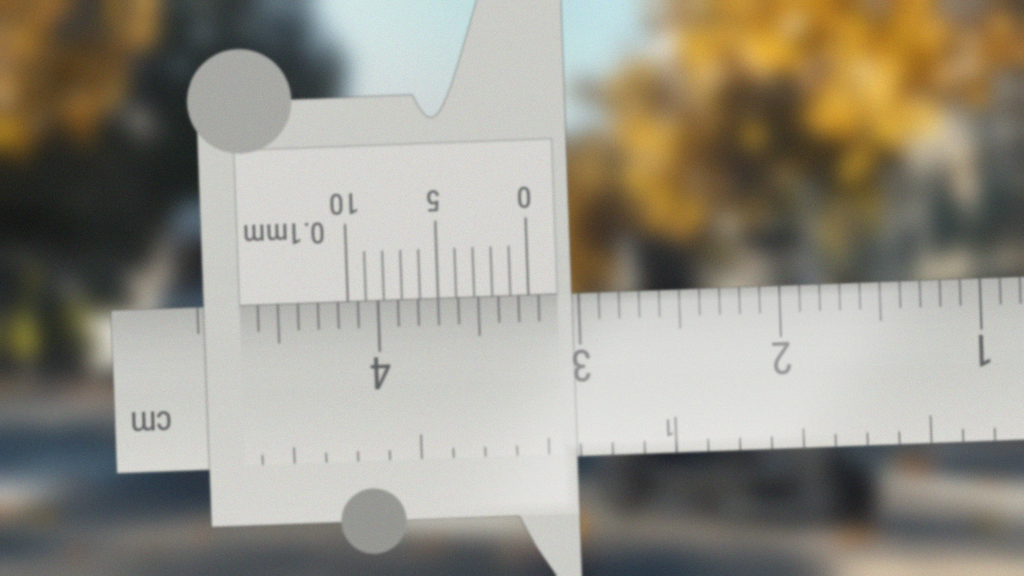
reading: 32.5mm
